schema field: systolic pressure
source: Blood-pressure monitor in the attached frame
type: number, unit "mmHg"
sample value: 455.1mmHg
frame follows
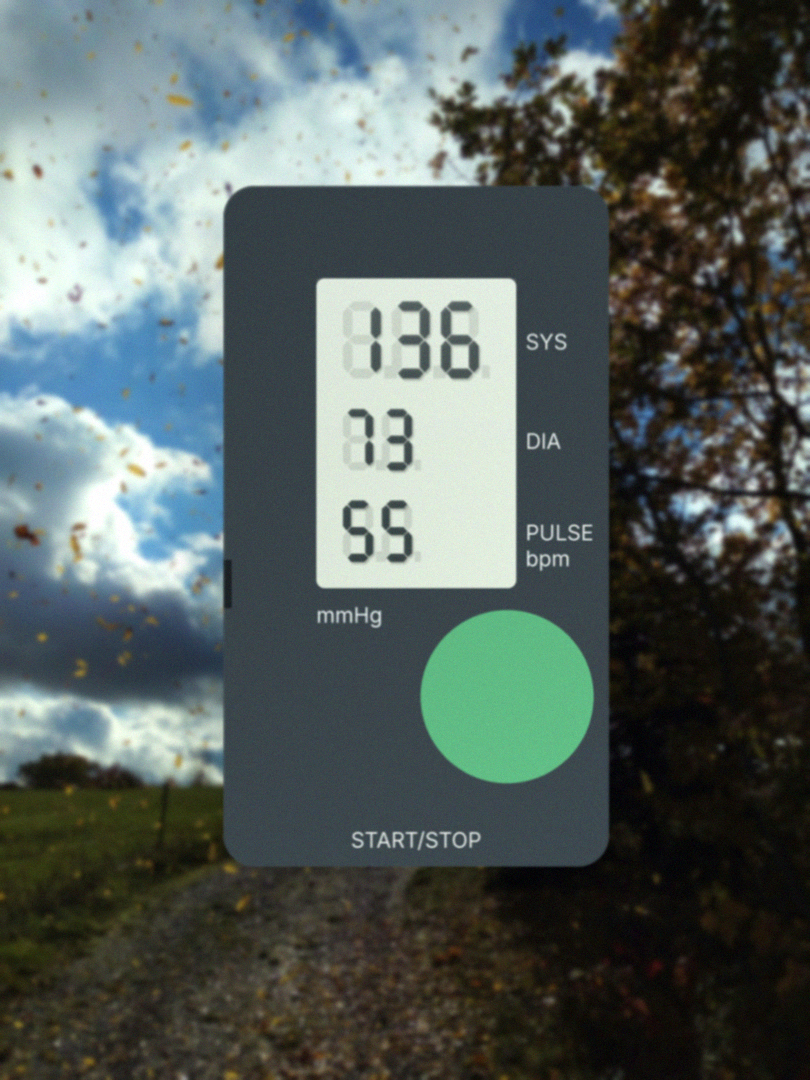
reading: 136mmHg
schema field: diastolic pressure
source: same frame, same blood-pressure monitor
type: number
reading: 73mmHg
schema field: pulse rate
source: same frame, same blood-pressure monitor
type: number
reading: 55bpm
